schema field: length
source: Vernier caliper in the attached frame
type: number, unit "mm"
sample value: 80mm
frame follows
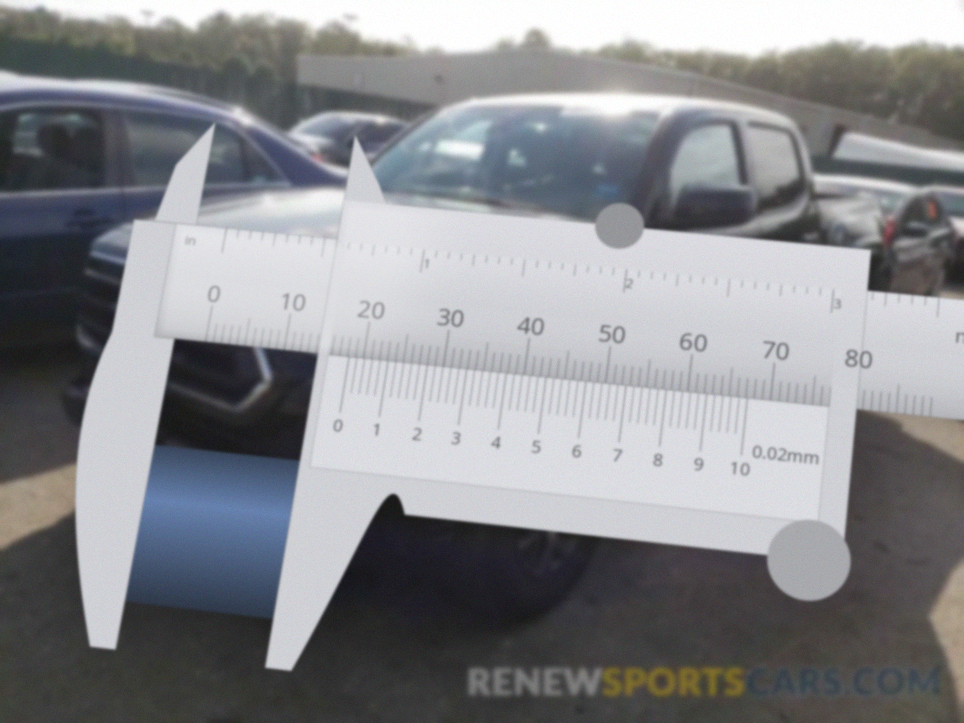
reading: 18.2mm
